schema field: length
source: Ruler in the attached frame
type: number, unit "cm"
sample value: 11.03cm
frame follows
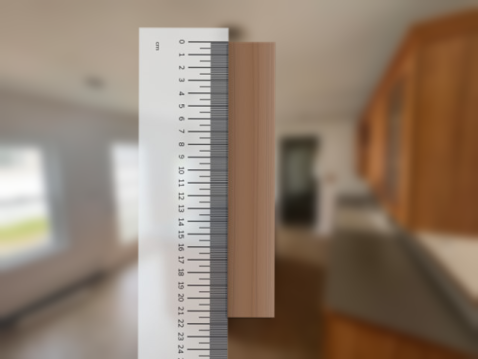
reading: 21.5cm
